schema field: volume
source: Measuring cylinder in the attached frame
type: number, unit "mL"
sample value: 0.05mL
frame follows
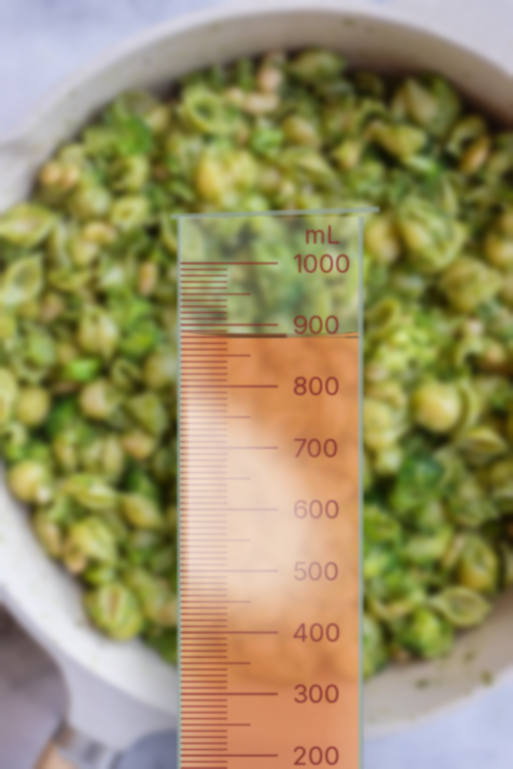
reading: 880mL
